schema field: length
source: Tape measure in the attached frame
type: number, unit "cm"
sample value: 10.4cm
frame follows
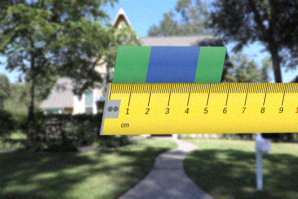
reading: 5.5cm
